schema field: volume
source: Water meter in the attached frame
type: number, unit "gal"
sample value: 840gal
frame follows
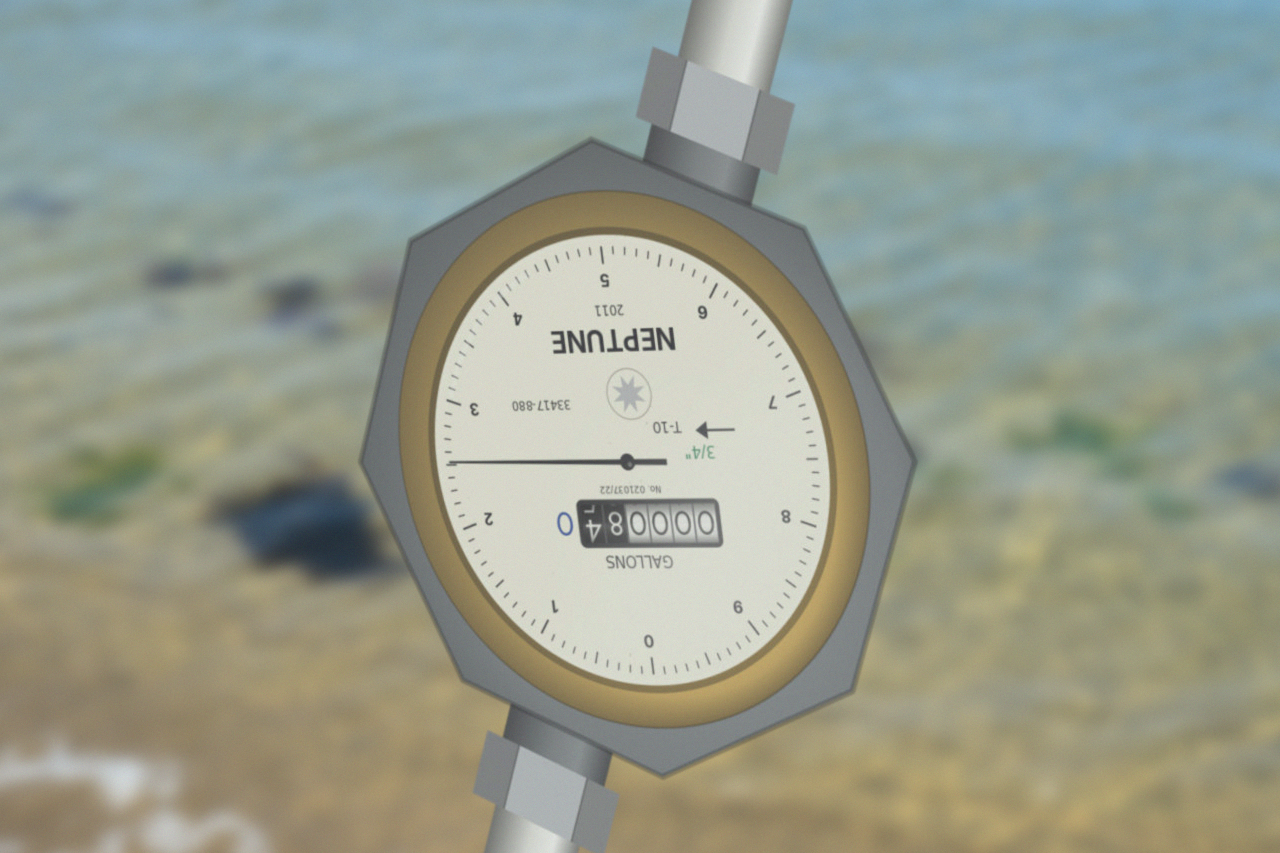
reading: 842.5gal
